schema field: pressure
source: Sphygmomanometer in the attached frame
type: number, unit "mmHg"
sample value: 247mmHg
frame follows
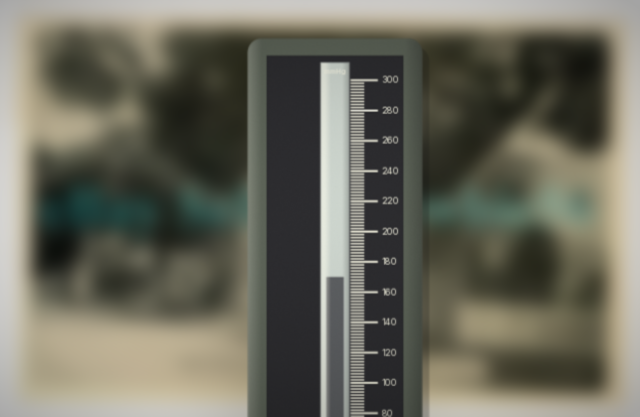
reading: 170mmHg
